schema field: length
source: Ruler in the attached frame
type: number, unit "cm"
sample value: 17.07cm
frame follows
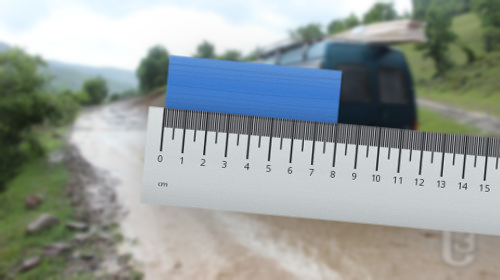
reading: 8cm
